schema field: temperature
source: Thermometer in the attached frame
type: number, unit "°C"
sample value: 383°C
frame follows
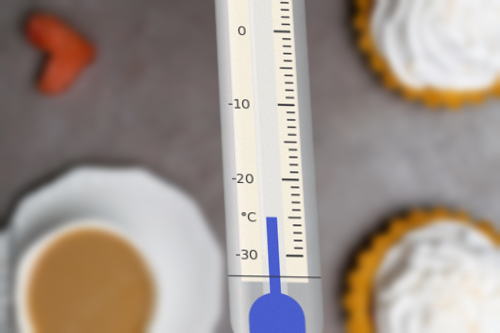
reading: -25°C
